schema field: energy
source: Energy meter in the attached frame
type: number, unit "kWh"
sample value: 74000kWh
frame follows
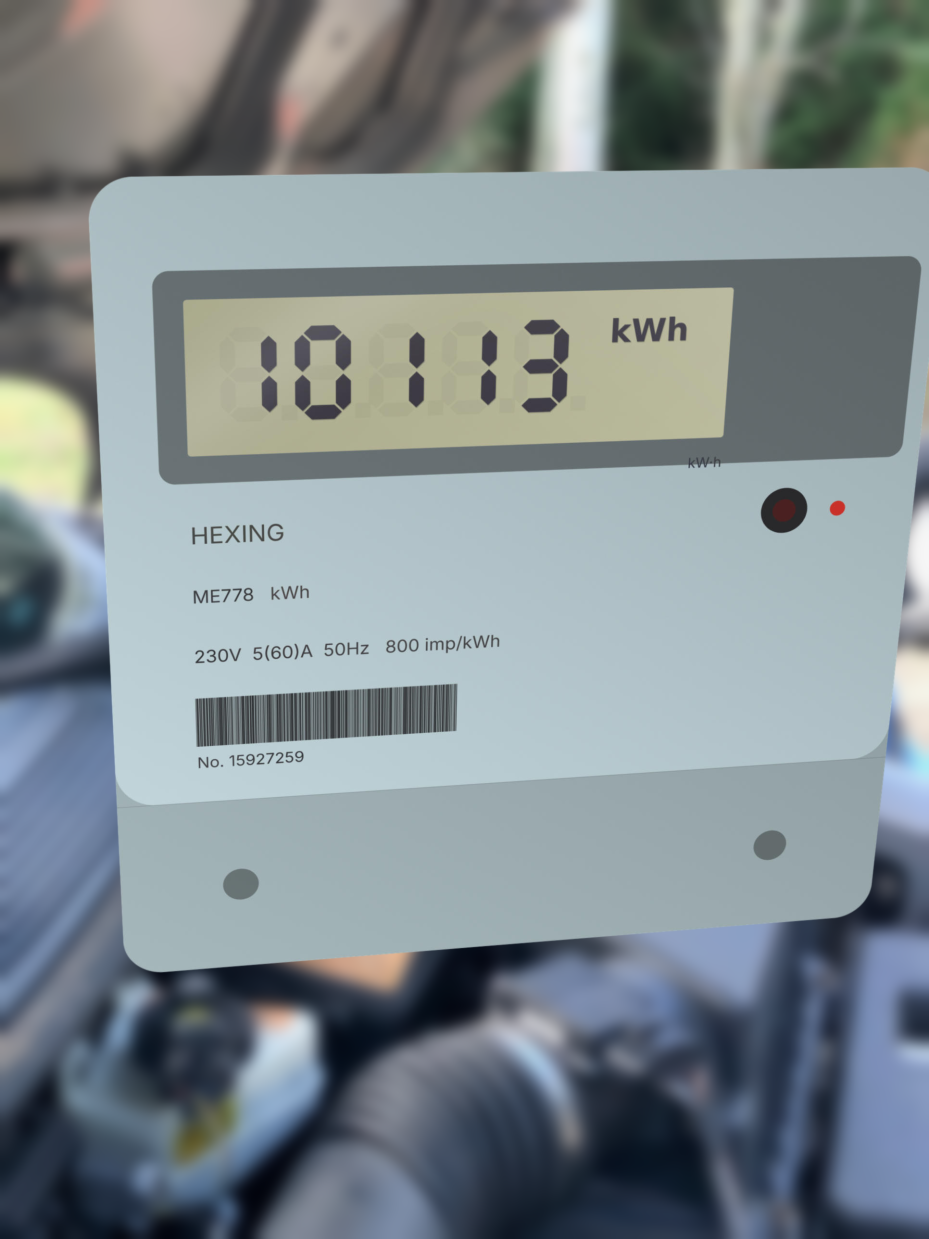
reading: 10113kWh
